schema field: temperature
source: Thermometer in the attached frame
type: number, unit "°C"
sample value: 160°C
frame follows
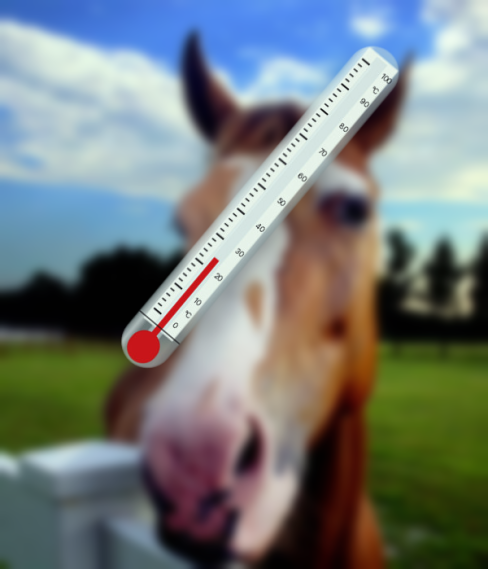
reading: 24°C
